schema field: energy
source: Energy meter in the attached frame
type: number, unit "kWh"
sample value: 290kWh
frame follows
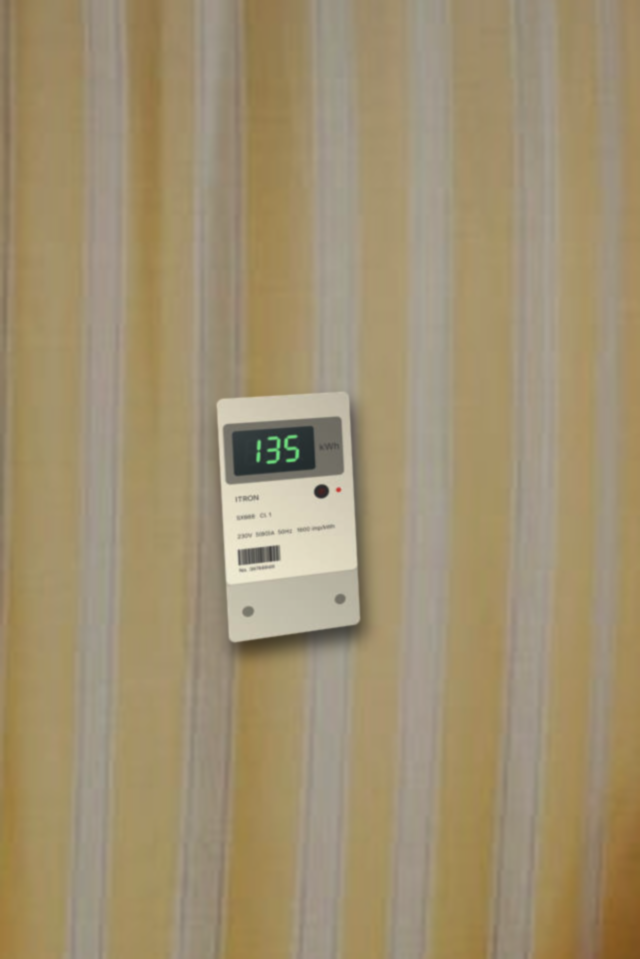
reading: 135kWh
